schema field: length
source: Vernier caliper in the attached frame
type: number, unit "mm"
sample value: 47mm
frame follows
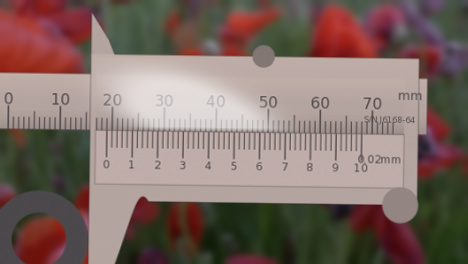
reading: 19.0mm
